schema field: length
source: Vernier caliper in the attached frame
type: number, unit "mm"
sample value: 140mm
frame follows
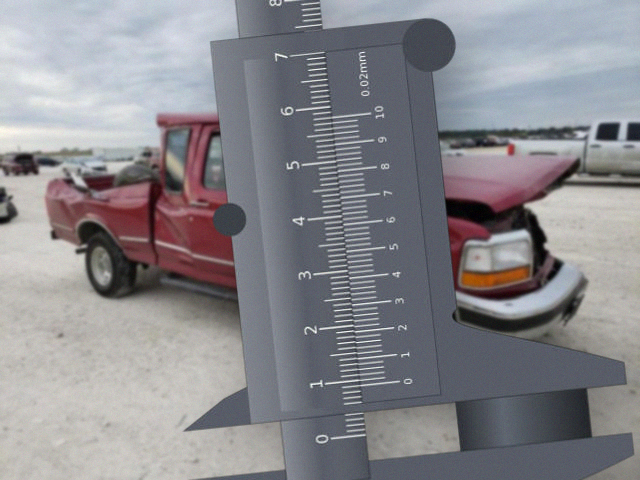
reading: 9.0mm
